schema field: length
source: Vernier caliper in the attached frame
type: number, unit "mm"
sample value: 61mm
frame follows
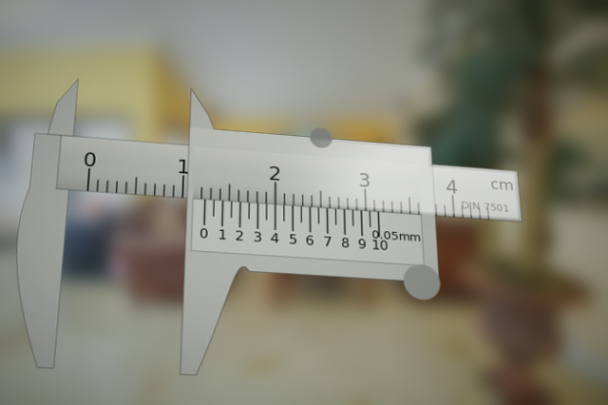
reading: 12.4mm
